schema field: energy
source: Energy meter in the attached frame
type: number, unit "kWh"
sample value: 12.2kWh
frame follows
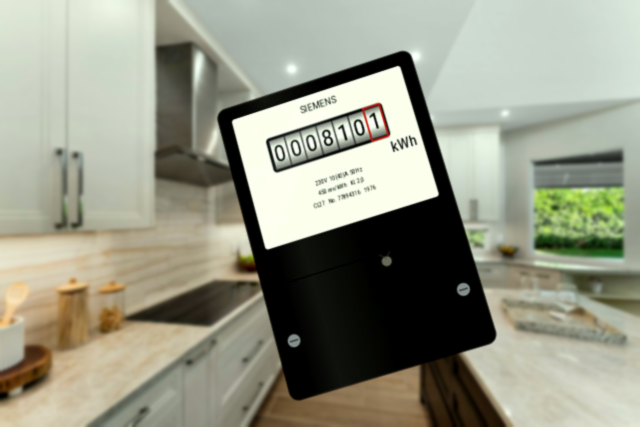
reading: 810.1kWh
